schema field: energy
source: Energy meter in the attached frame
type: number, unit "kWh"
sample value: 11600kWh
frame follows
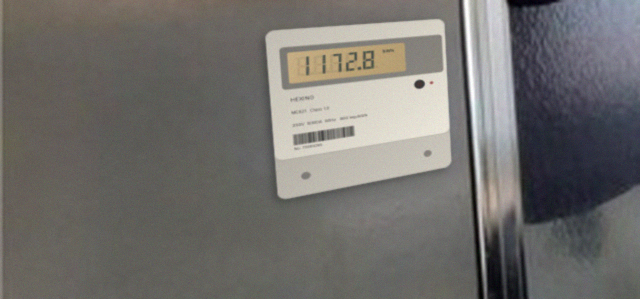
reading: 1172.8kWh
